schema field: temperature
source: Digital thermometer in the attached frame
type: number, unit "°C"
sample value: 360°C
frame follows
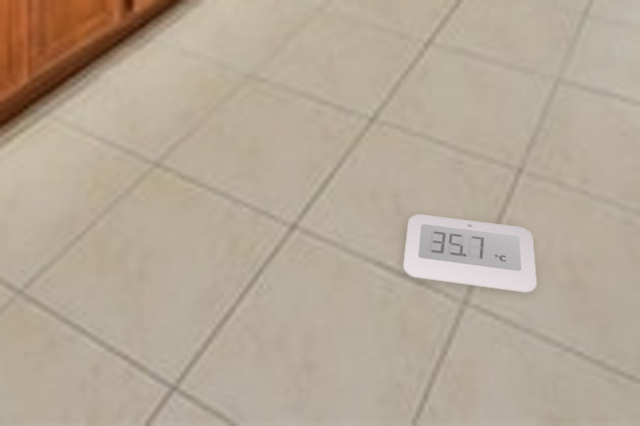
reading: 35.7°C
